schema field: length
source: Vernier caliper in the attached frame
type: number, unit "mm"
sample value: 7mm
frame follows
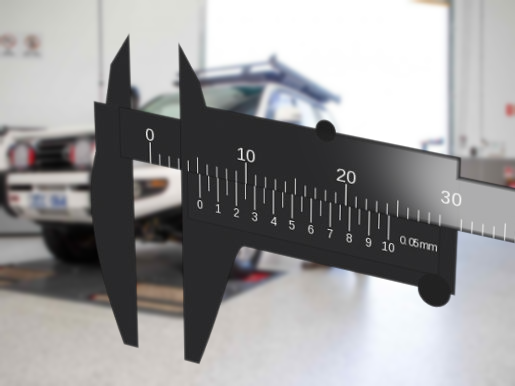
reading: 5.2mm
